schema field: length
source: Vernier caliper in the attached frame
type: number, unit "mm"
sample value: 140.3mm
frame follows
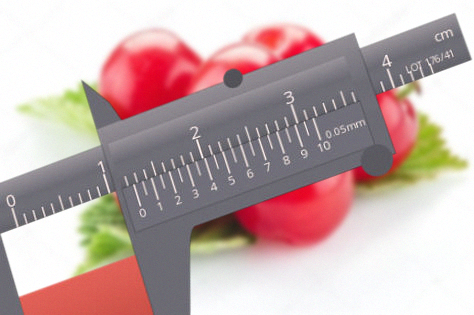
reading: 12.6mm
